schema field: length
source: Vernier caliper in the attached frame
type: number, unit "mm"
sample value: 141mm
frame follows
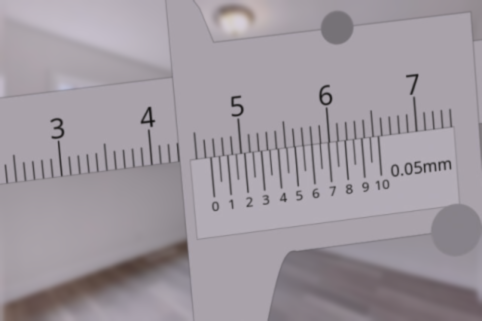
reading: 46.6mm
